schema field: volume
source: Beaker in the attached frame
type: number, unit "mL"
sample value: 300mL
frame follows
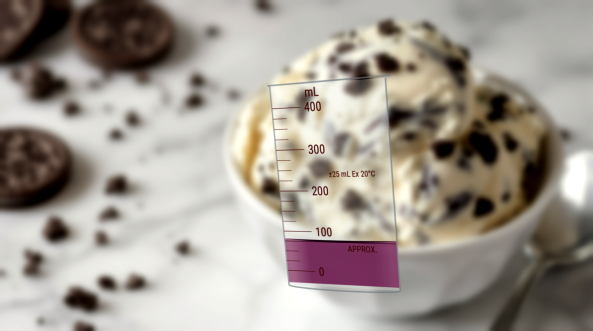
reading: 75mL
